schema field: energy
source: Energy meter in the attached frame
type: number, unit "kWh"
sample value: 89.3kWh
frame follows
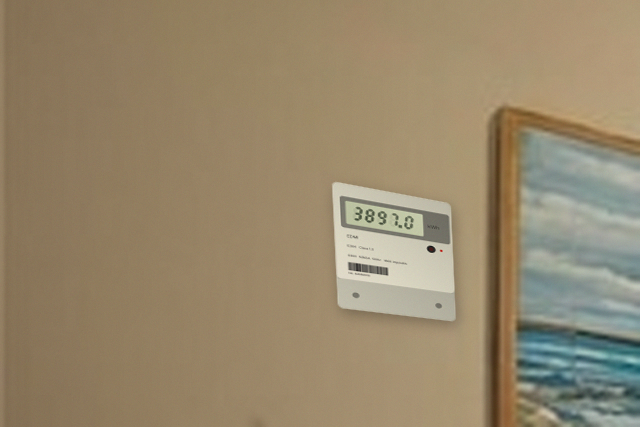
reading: 3897.0kWh
